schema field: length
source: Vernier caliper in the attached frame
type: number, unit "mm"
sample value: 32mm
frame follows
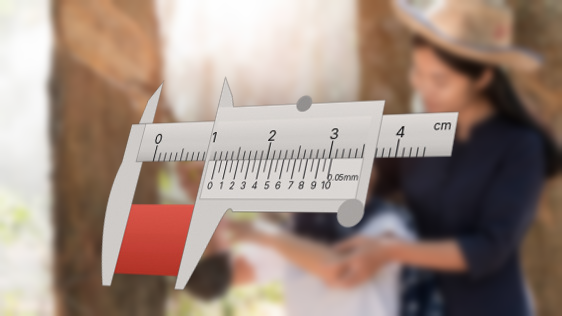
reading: 11.4mm
